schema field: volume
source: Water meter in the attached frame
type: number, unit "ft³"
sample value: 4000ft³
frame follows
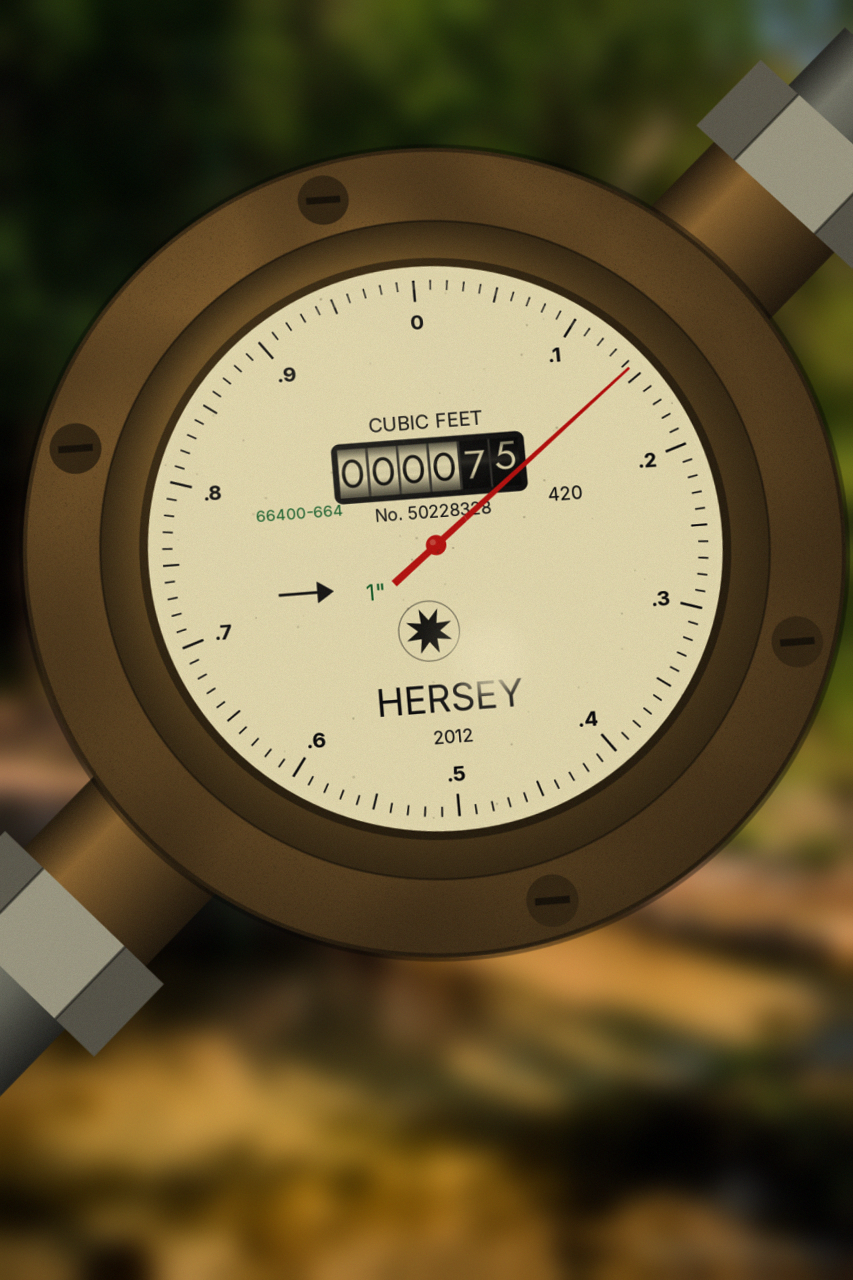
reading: 75.14ft³
